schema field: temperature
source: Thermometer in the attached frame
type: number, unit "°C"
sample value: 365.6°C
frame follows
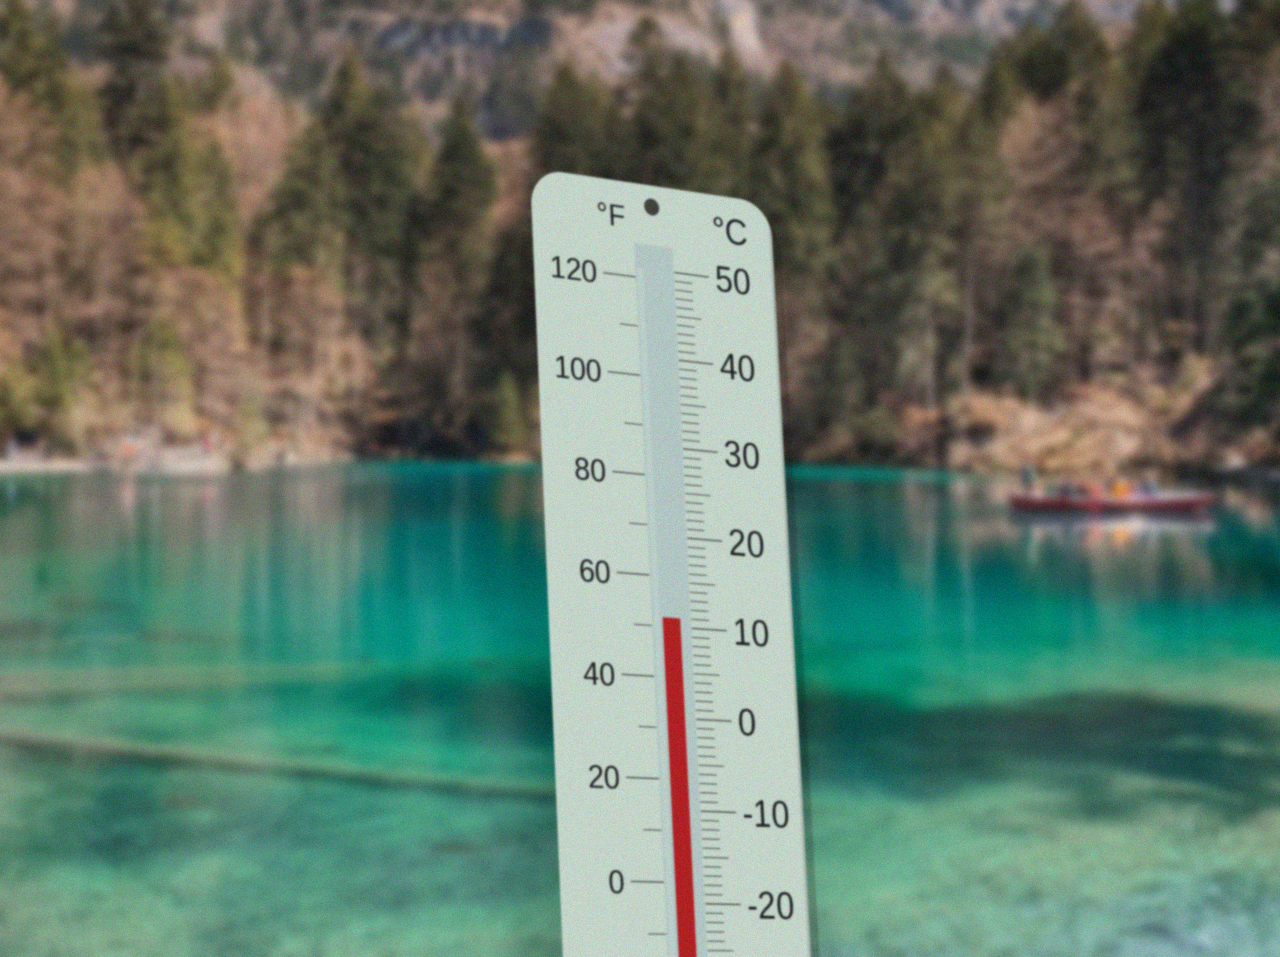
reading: 11°C
